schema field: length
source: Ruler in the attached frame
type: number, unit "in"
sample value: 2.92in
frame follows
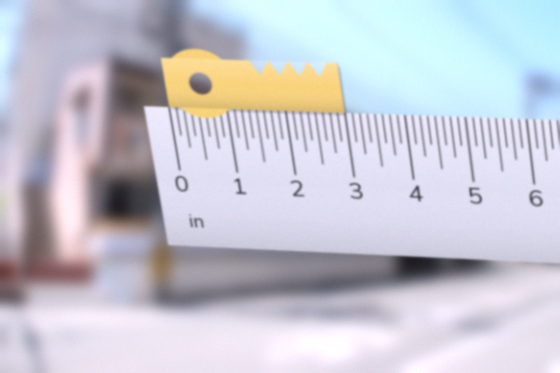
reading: 3in
